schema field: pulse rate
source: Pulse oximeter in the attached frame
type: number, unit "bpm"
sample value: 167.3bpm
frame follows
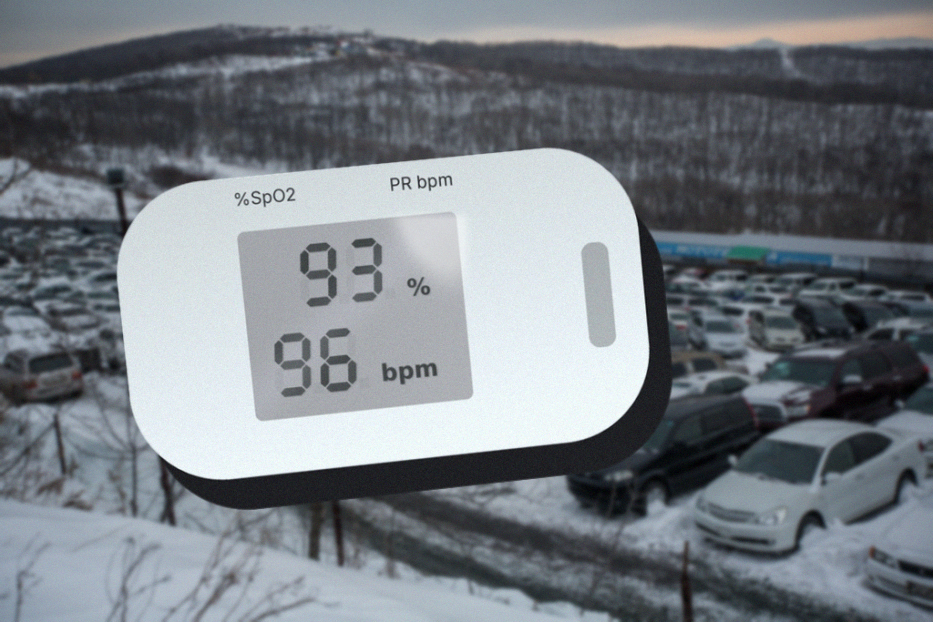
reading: 96bpm
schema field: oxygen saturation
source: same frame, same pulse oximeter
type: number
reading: 93%
